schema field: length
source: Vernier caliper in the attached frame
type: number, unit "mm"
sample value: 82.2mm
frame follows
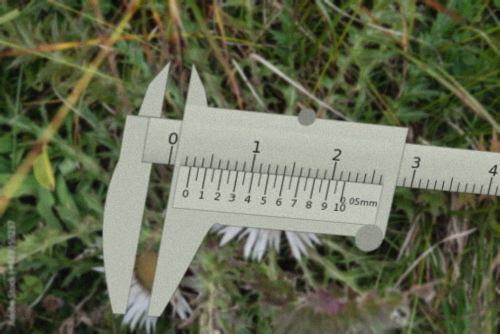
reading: 2.6mm
